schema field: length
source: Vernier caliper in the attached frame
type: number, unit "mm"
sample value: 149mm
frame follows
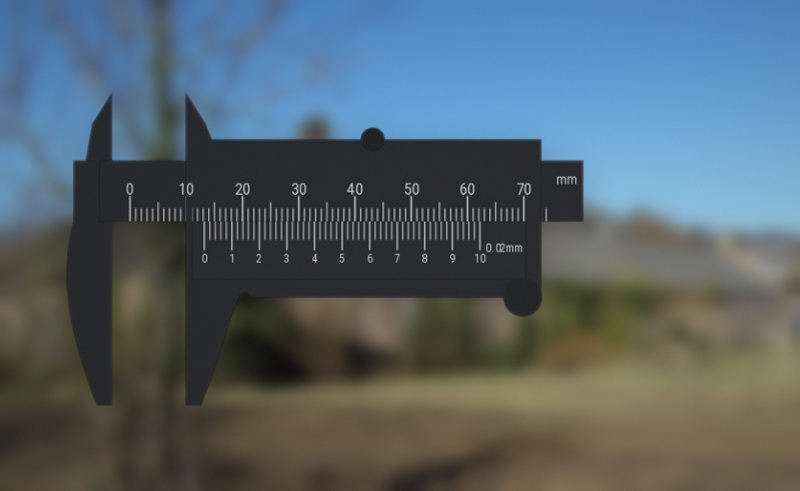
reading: 13.2mm
